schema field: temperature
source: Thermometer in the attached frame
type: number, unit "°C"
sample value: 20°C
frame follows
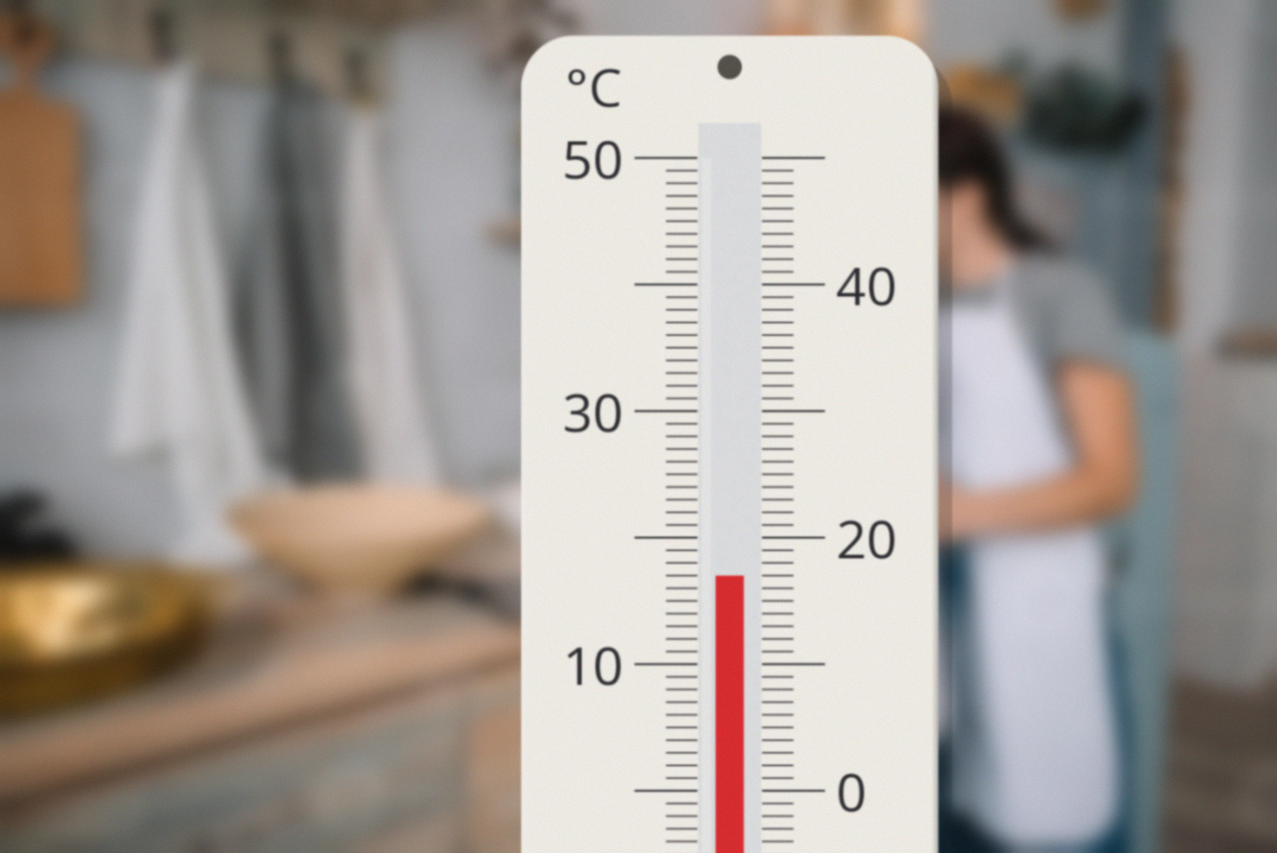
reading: 17°C
